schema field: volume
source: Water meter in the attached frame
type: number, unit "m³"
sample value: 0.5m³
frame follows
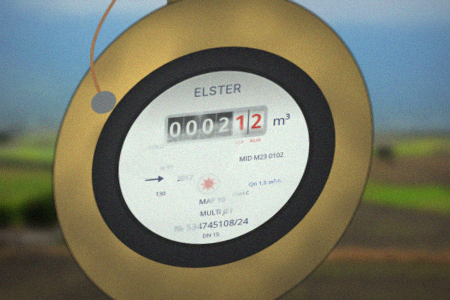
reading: 2.12m³
